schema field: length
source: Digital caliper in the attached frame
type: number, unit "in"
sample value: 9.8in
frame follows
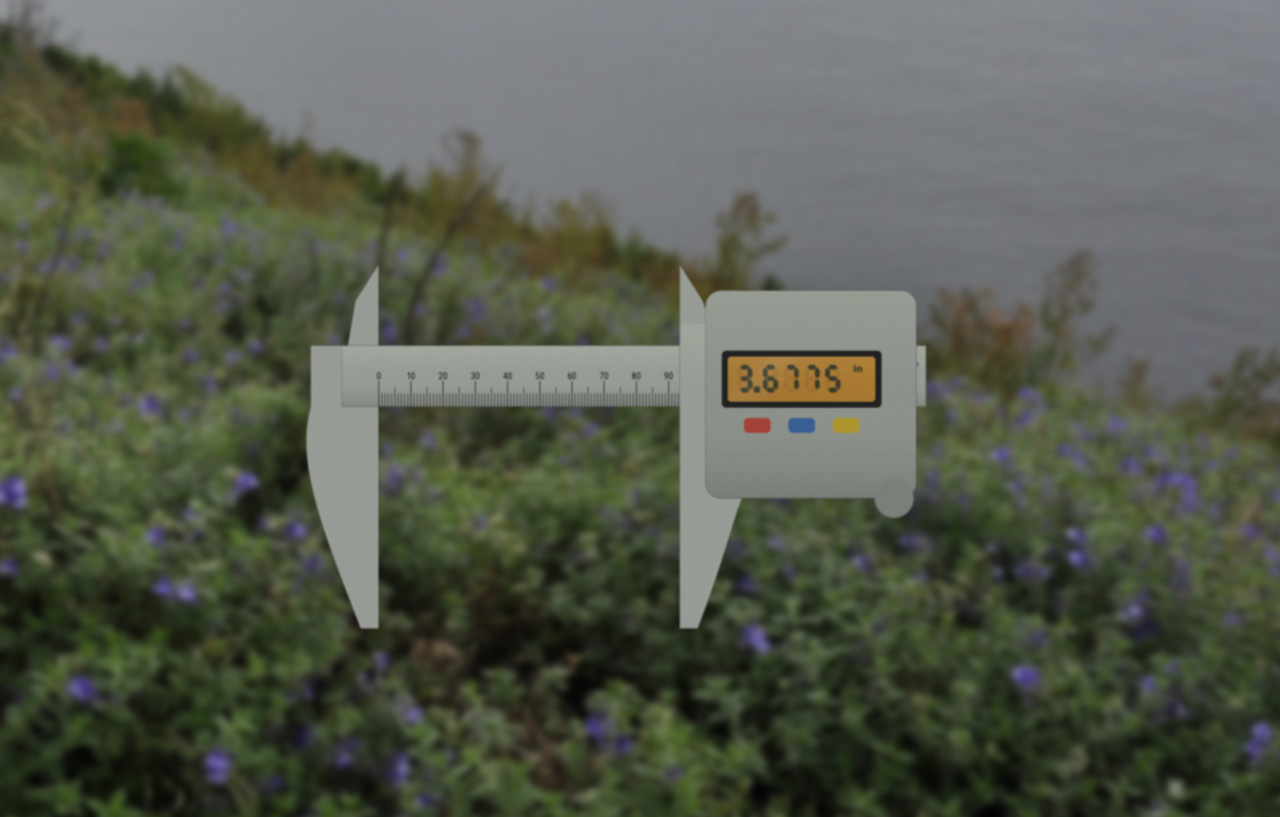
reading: 3.6775in
